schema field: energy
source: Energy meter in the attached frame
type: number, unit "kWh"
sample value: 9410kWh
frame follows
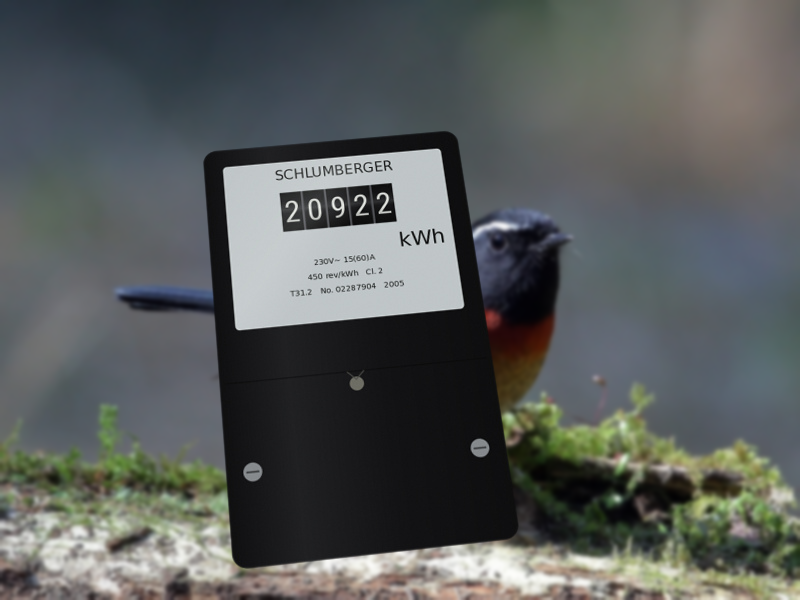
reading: 20922kWh
